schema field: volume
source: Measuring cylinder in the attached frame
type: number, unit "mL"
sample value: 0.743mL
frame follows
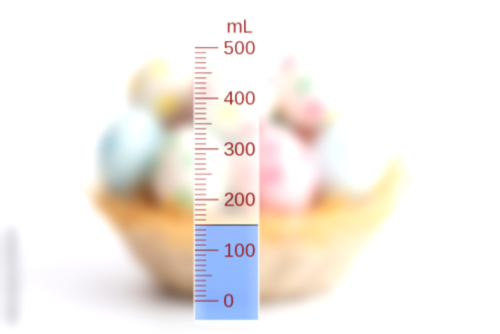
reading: 150mL
